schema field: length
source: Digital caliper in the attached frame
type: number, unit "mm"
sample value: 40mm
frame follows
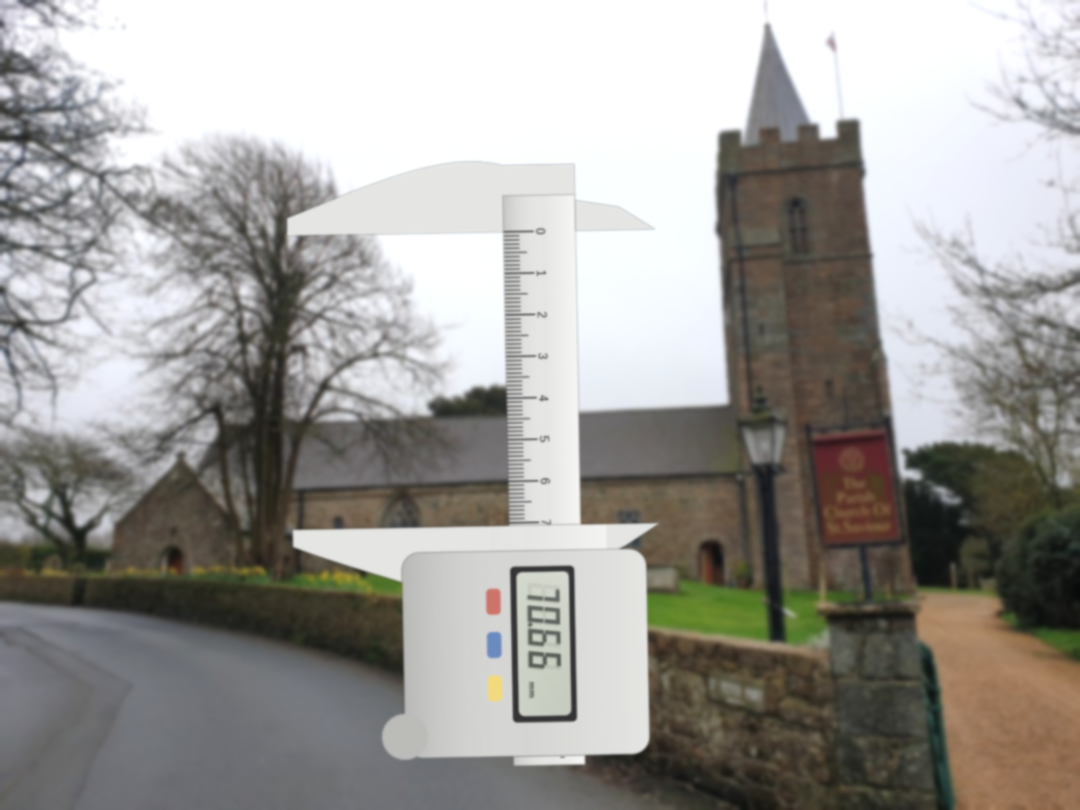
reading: 70.66mm
